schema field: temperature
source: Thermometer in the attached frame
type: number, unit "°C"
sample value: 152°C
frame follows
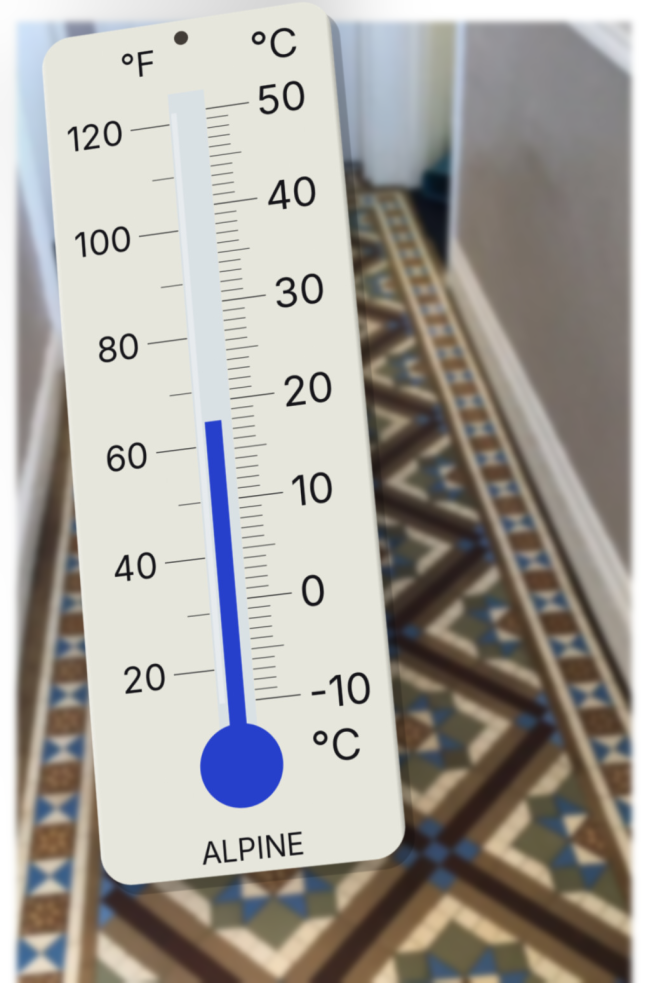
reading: 18°C
